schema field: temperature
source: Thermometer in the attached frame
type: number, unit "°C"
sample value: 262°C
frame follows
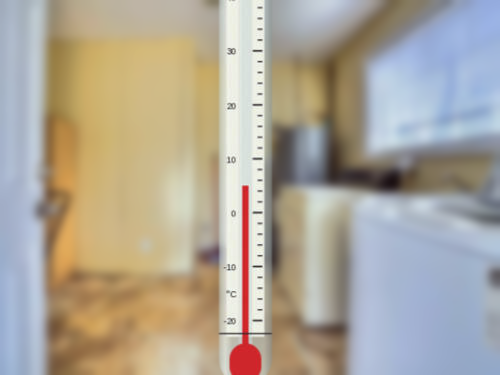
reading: 5°C
